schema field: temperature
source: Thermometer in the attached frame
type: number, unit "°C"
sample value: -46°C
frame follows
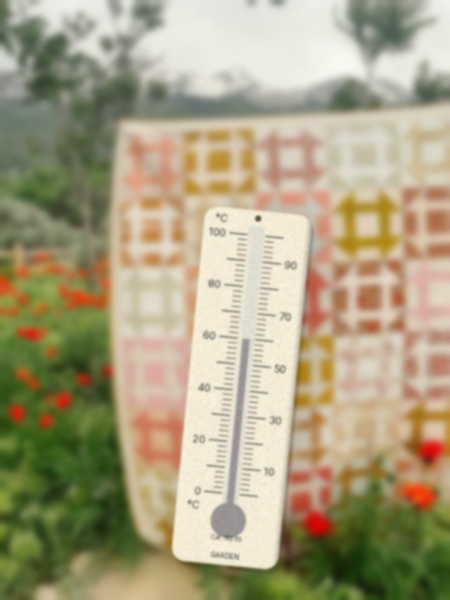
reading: 60°C
